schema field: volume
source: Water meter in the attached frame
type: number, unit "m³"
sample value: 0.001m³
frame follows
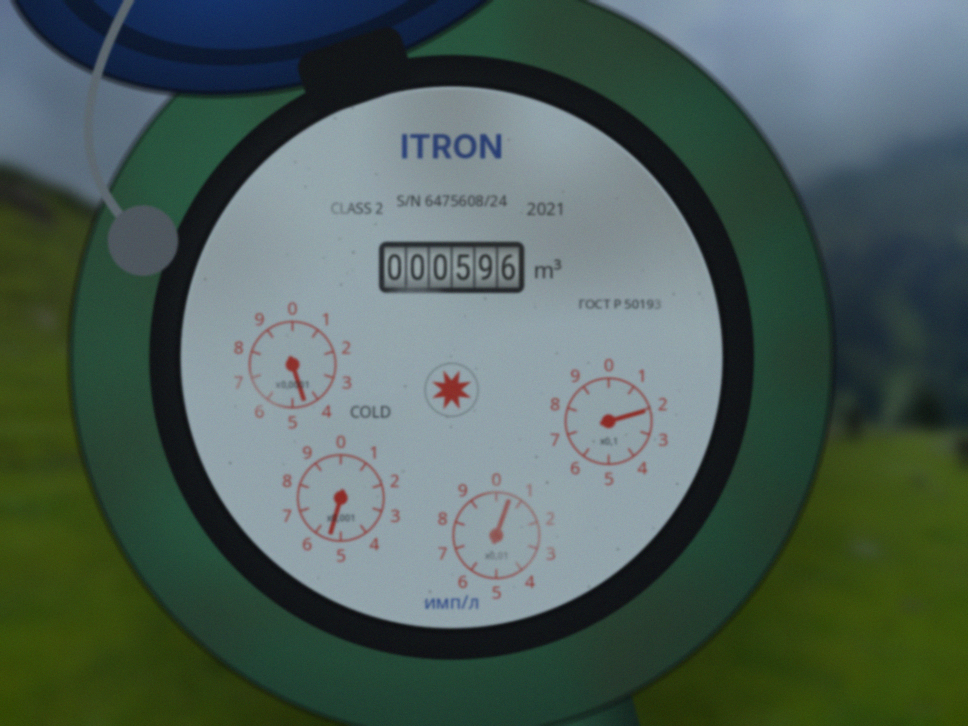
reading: 596.2054m³
